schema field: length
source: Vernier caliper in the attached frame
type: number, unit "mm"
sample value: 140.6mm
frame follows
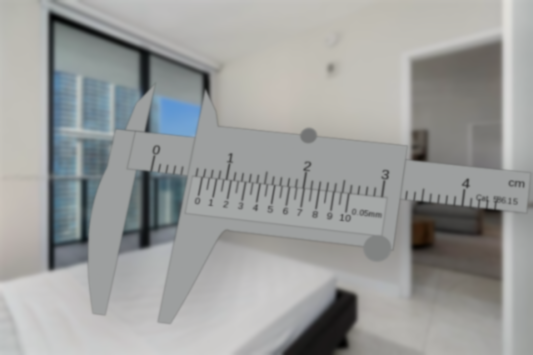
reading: 6.8mm
